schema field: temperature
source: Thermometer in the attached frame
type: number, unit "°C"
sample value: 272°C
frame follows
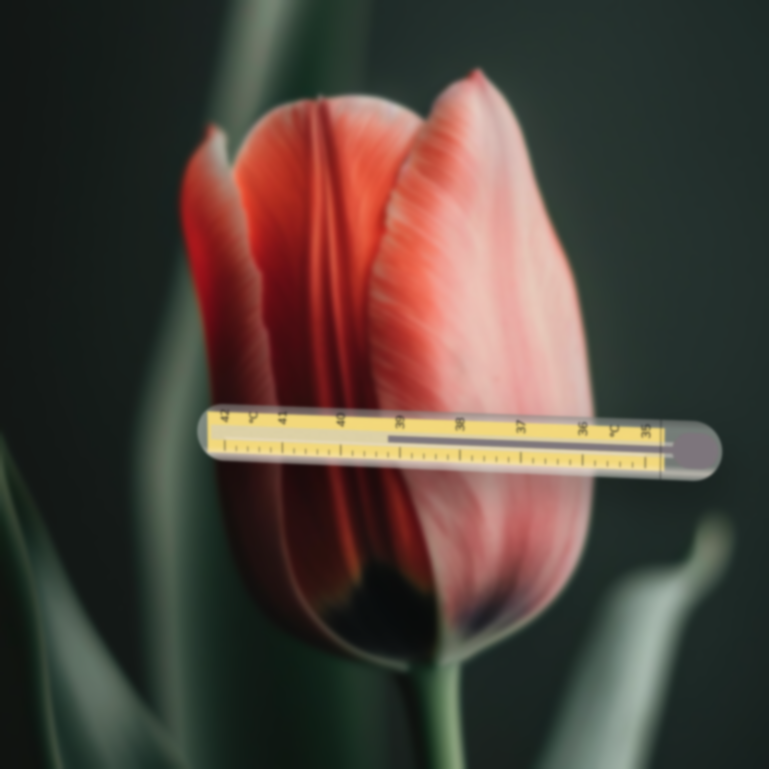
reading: 39.2°C
